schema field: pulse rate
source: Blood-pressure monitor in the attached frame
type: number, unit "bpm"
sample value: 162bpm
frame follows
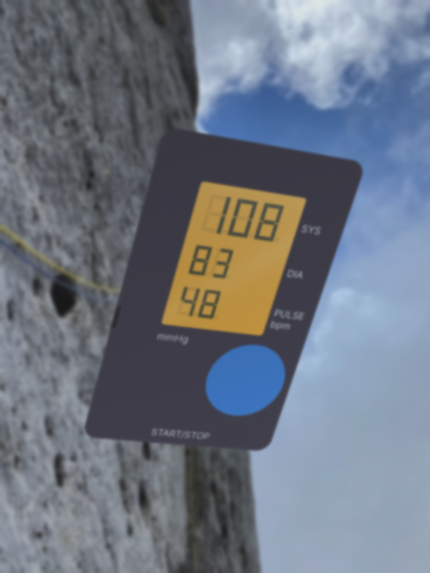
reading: 48bpm
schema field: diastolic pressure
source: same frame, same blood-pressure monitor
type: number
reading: 83mmHg
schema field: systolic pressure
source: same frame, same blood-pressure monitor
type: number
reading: 108mmHg
